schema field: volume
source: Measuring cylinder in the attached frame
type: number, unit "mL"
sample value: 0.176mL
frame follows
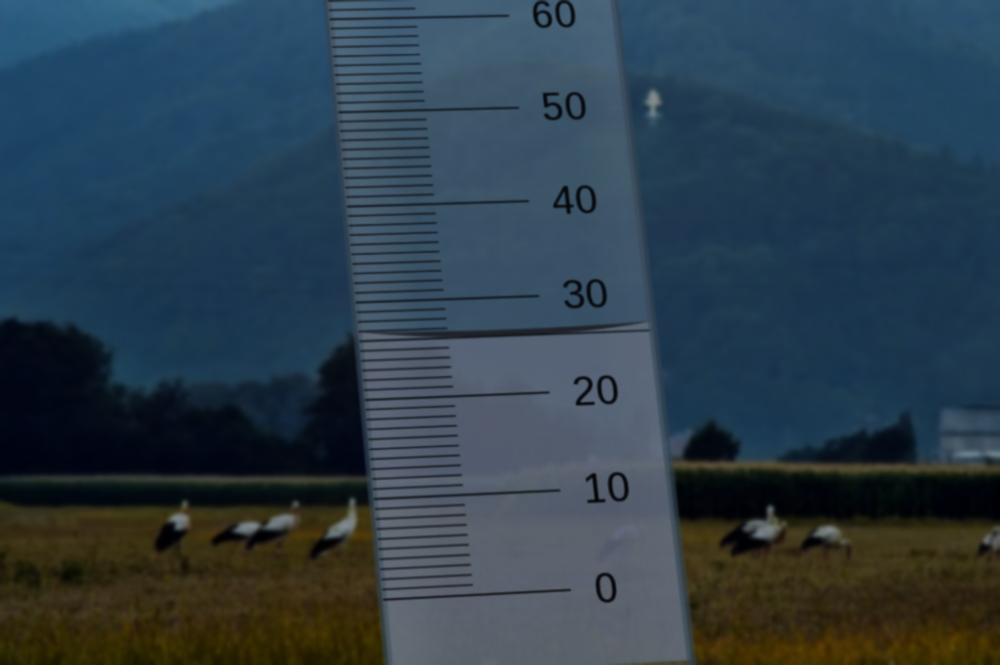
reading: 26mL
